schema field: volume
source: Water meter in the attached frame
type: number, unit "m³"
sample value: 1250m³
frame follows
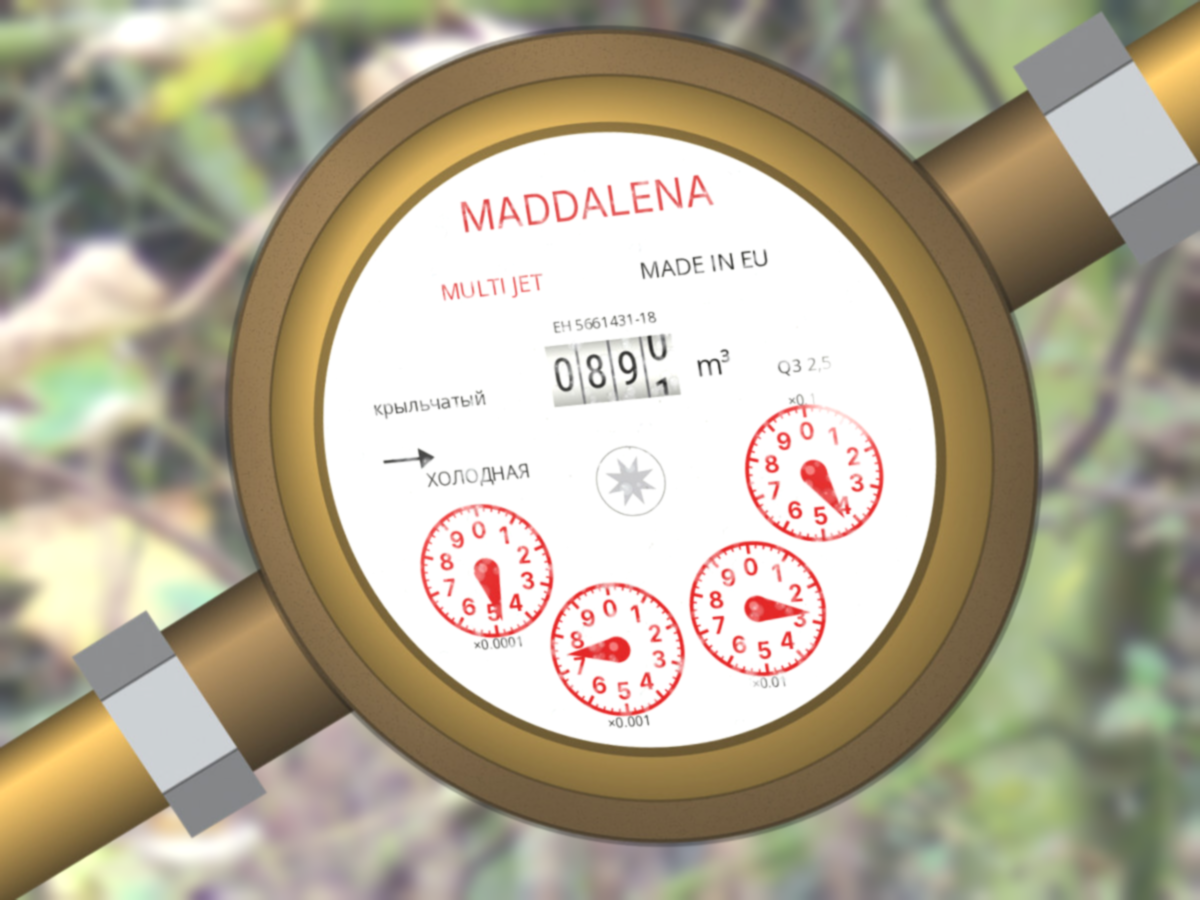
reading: 890.4274m³
